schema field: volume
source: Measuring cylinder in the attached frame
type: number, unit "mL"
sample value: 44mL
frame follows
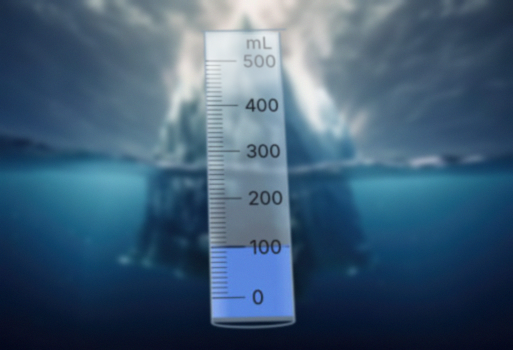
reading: 100mL
